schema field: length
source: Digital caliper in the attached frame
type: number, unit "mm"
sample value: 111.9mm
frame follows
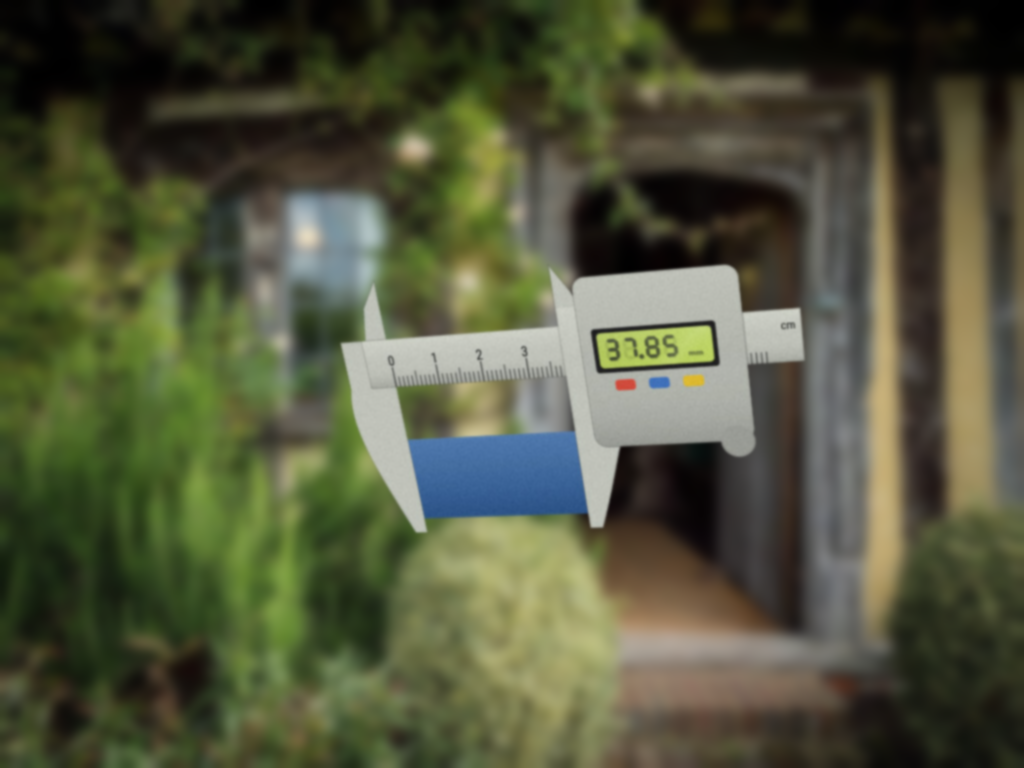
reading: 37.85mm
